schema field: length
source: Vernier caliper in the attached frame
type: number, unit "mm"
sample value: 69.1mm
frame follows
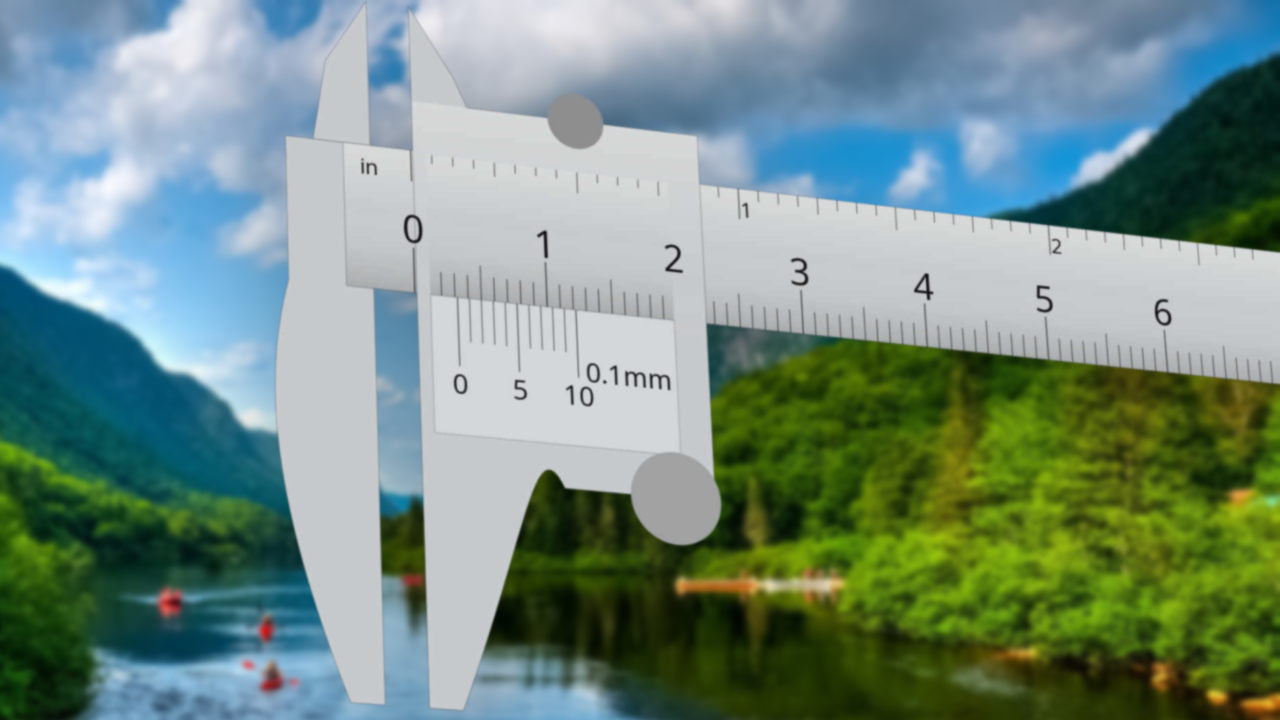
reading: 3.2mm
